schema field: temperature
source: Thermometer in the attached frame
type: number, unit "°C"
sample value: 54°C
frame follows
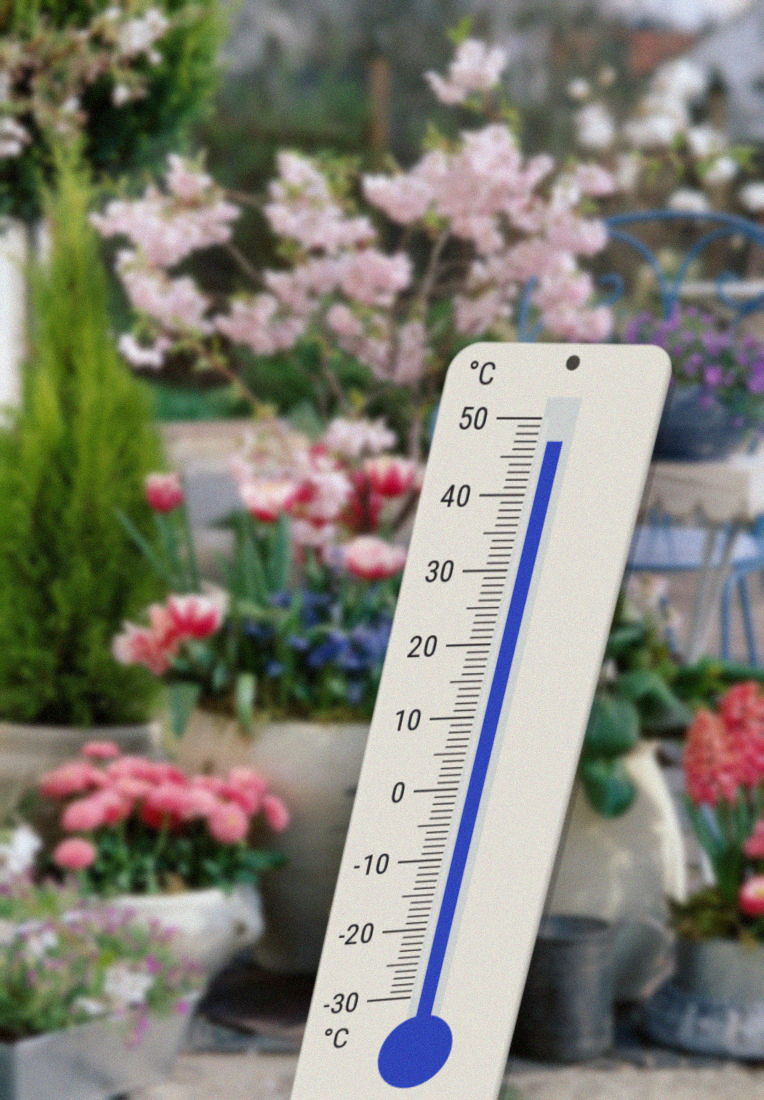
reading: 47°C
